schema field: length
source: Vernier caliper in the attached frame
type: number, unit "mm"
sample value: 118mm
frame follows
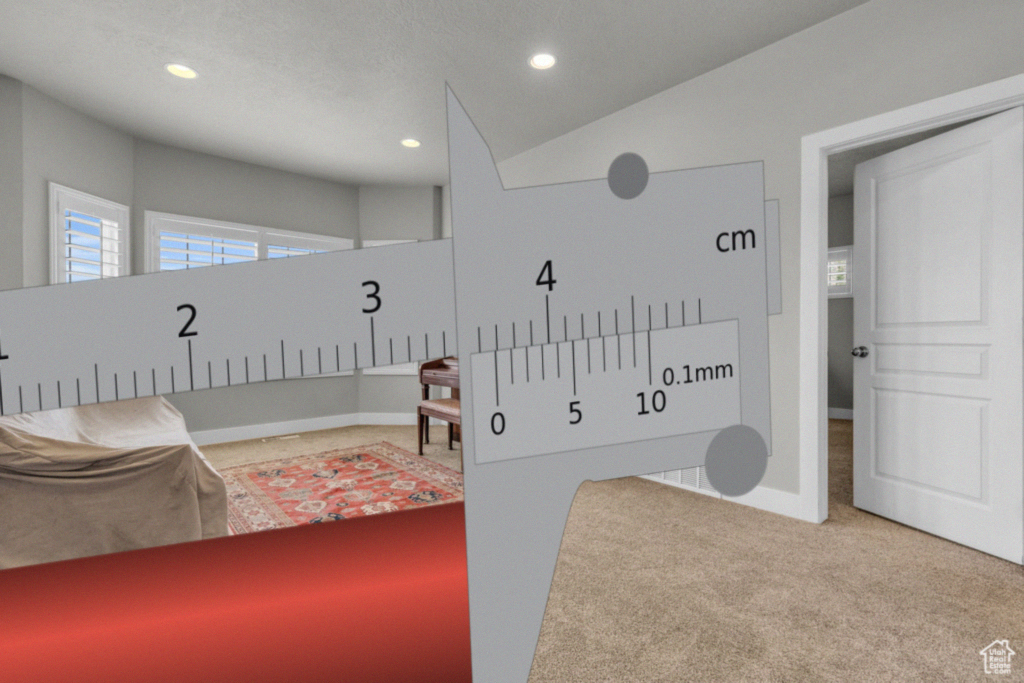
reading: 36.9mm
